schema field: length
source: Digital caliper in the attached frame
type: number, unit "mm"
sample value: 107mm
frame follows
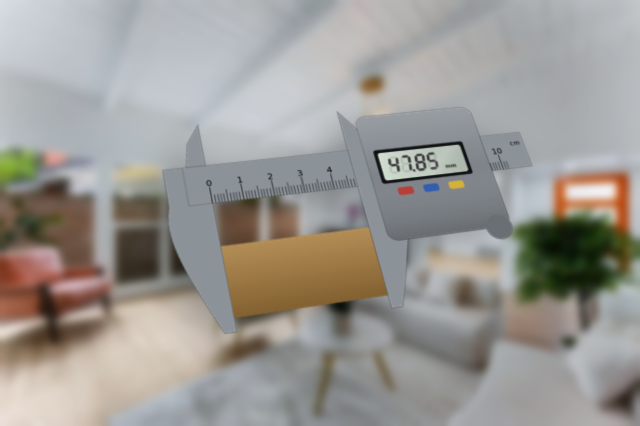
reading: 47.85mm
